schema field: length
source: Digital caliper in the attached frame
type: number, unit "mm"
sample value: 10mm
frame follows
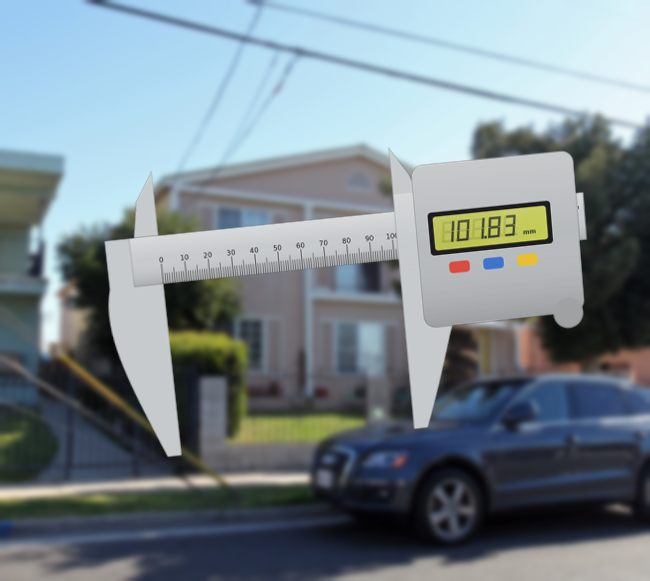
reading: 101.83mm
